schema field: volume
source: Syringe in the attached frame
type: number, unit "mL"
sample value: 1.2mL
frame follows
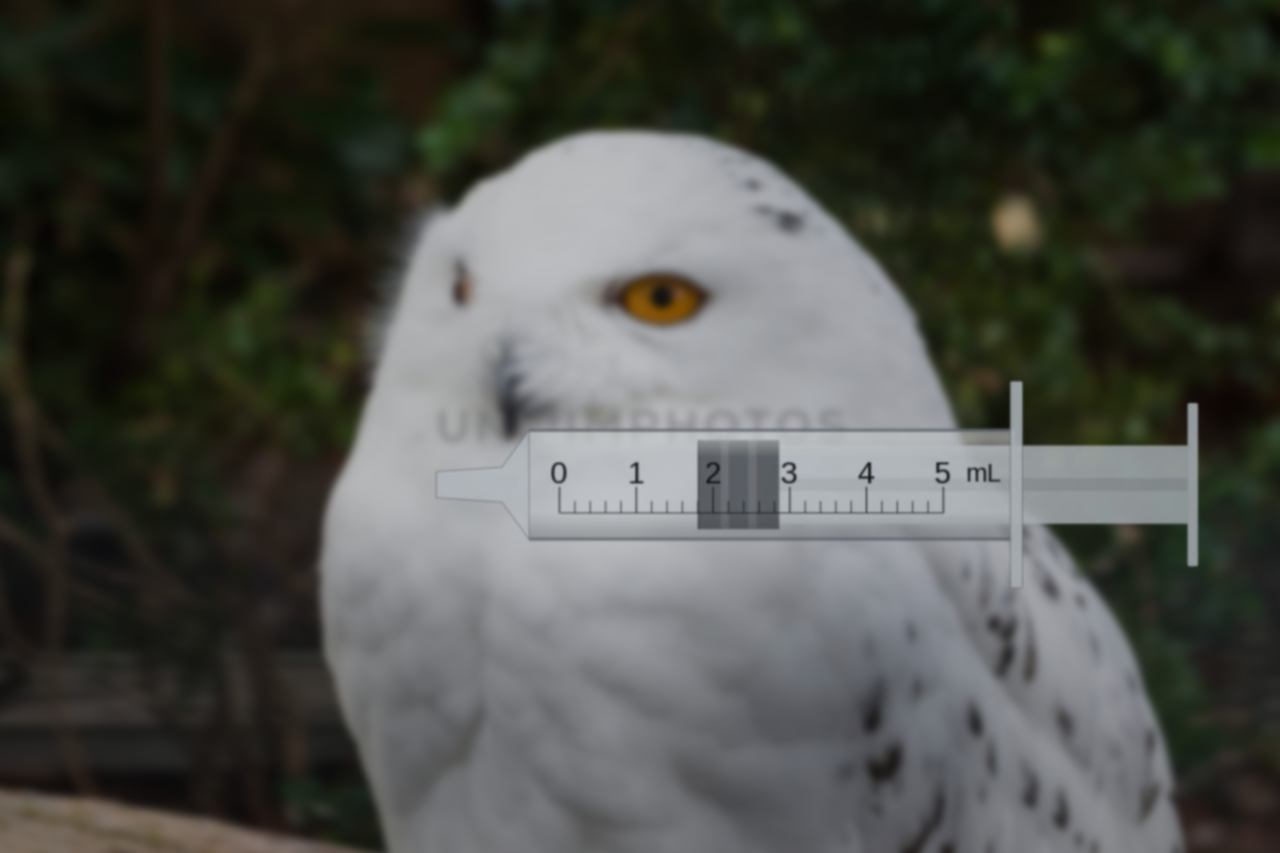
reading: 1.8mL
